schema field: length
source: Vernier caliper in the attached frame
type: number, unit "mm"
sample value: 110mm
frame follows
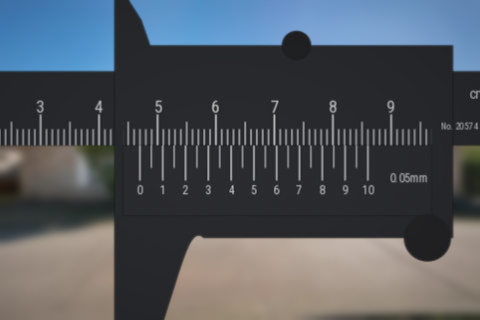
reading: 47.0mm
